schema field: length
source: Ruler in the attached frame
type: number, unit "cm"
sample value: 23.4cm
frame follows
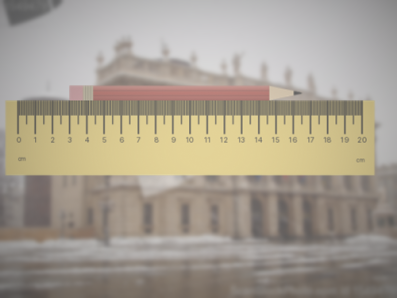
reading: 13.5cm
